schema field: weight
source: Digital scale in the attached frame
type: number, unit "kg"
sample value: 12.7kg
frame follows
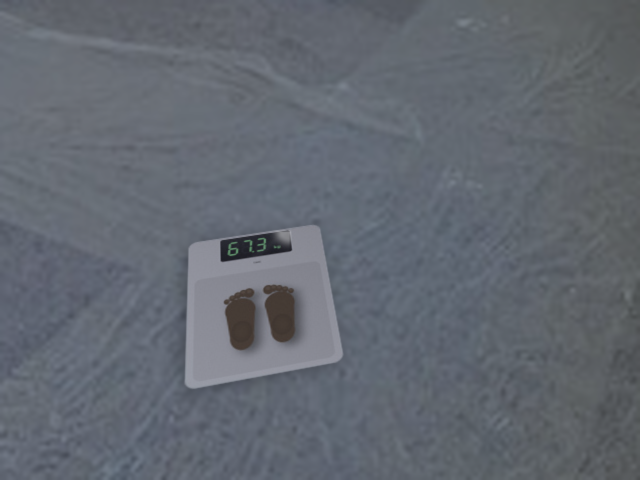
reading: 67.3kg
